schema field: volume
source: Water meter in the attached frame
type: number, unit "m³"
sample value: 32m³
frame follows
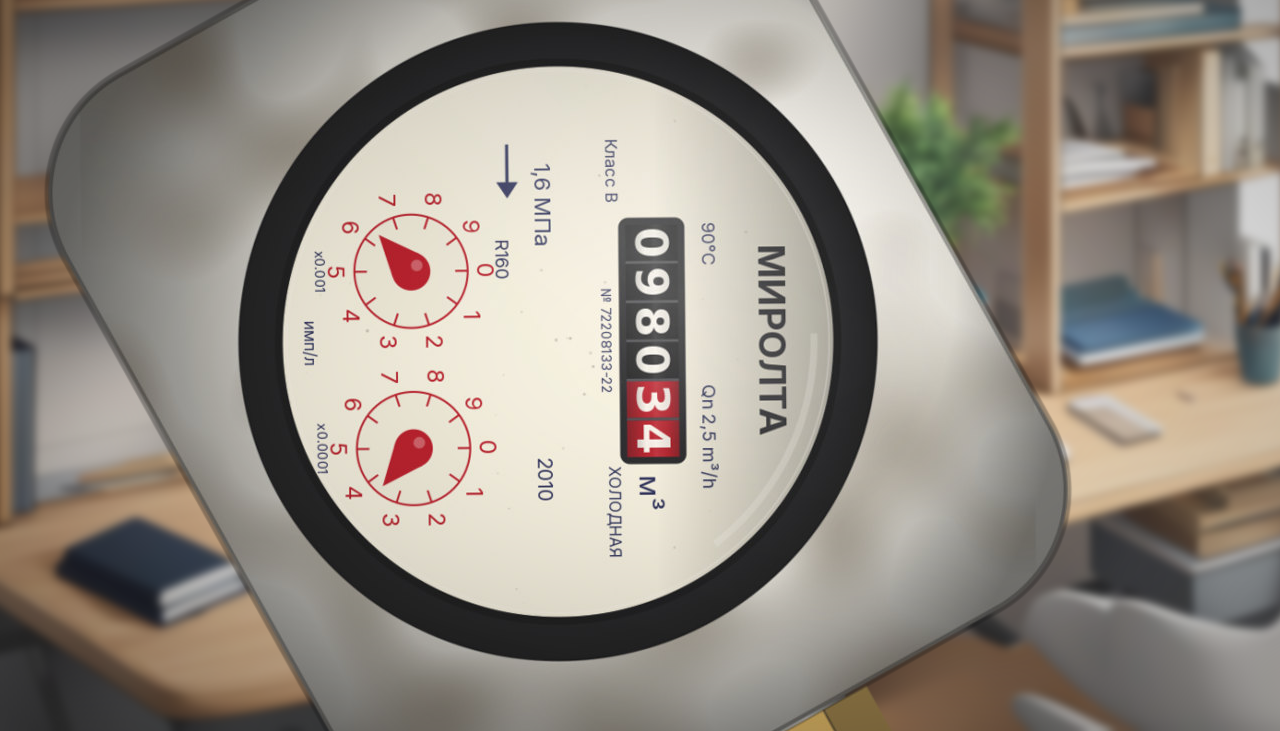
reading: 980.3463m³
